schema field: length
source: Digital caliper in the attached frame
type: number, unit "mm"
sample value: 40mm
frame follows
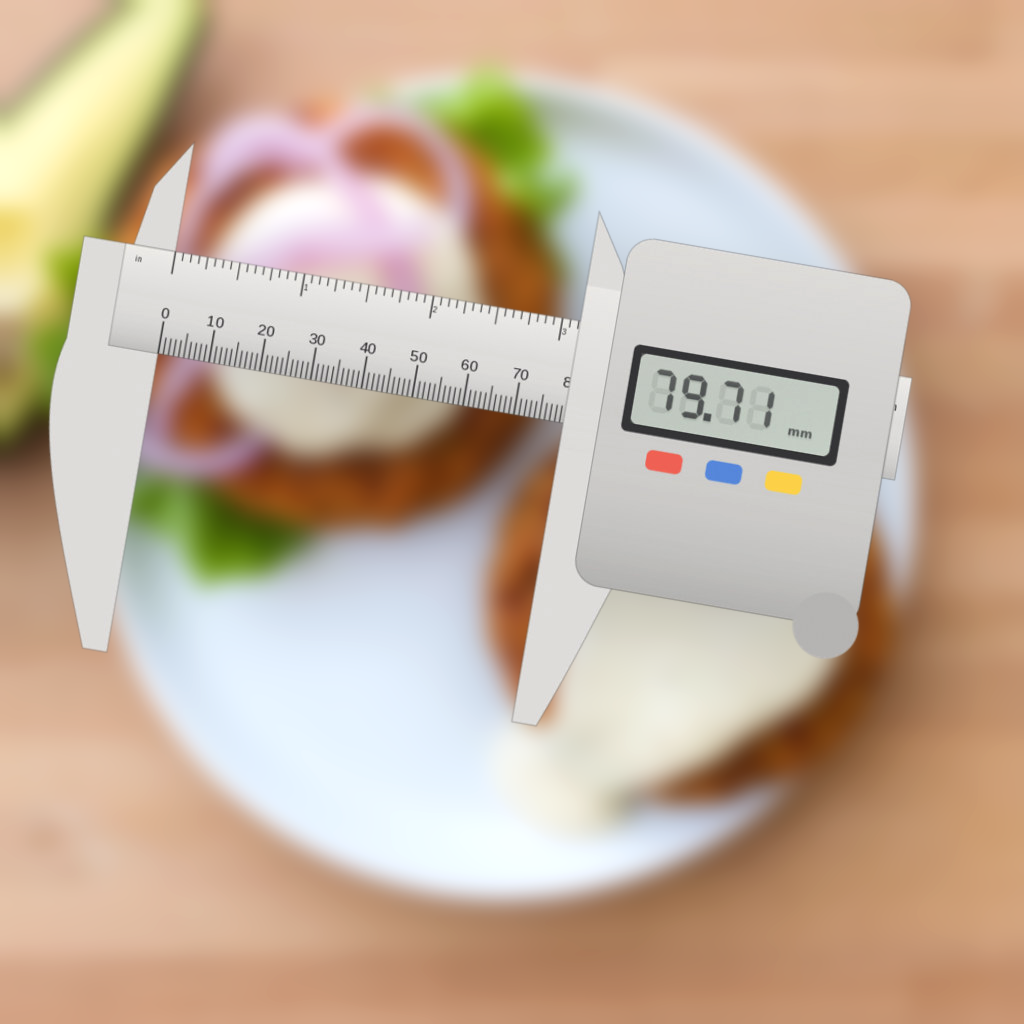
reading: 79.71mm
